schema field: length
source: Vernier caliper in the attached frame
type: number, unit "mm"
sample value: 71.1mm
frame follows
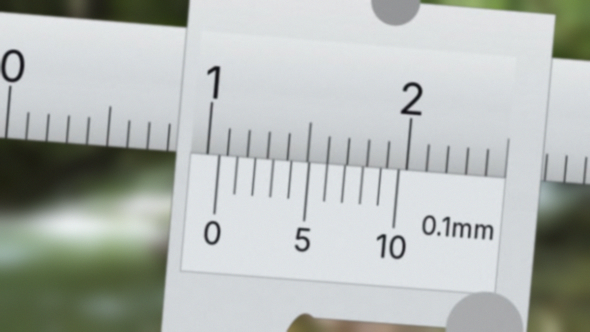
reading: 10.6mm
